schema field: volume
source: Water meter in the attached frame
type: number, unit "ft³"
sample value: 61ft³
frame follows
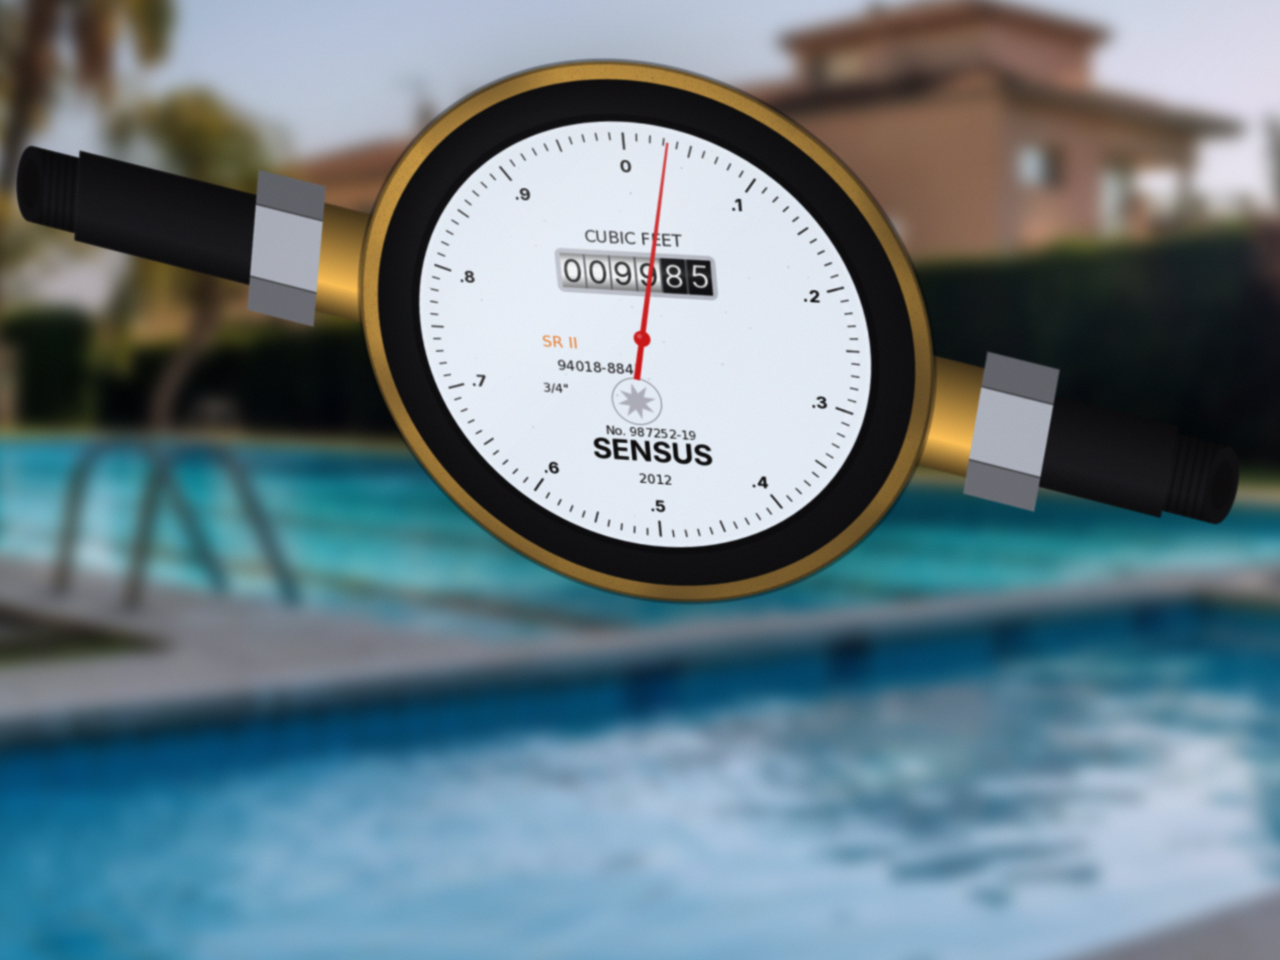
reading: 9985.03ft³
